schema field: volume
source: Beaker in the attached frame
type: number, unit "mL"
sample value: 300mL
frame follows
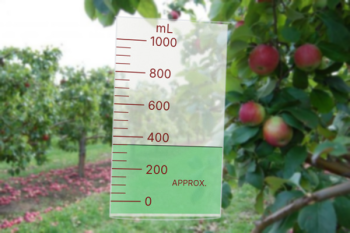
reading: 350mL
